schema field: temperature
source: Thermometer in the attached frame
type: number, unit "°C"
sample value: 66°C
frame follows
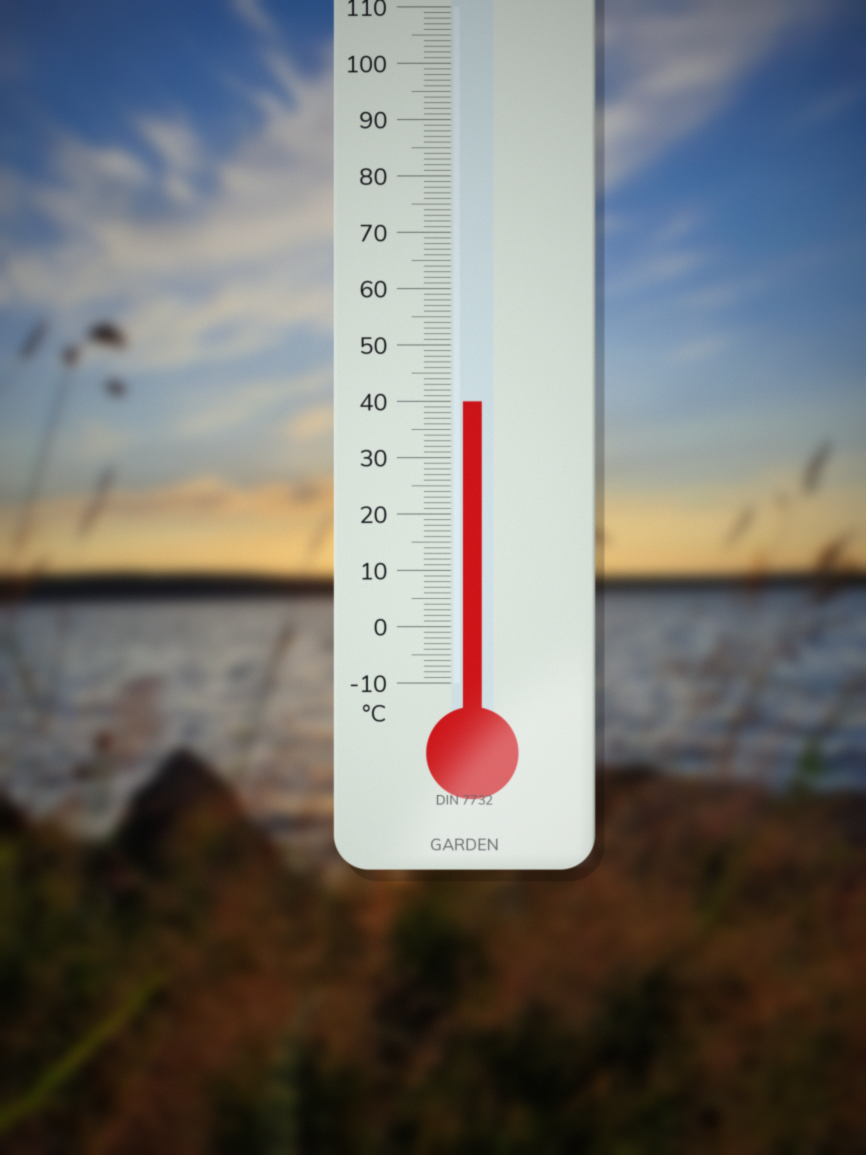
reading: 40°C
